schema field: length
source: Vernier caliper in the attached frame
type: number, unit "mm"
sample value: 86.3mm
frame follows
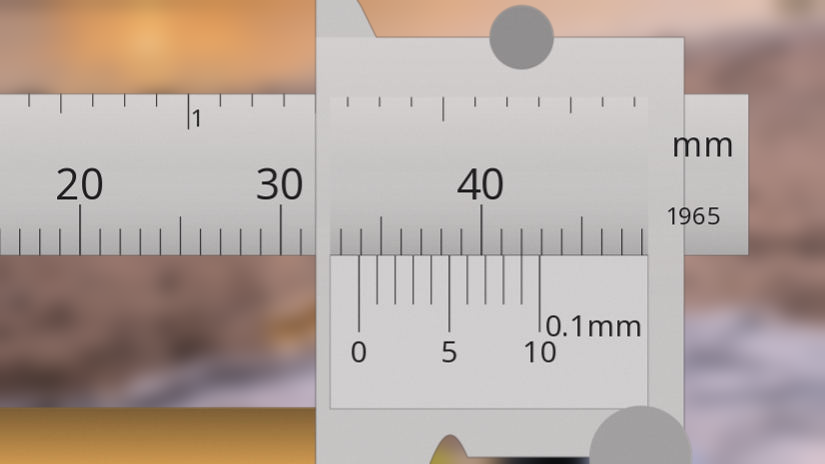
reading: 33.9mm
